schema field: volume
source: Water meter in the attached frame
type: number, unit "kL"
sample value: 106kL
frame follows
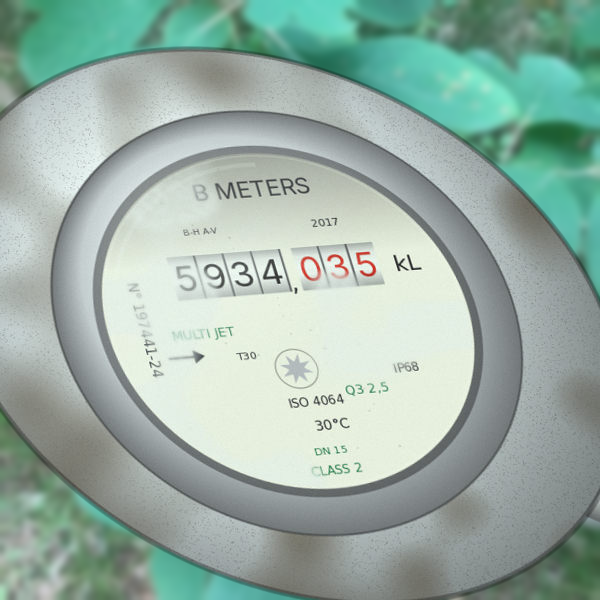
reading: 5934.035kL
